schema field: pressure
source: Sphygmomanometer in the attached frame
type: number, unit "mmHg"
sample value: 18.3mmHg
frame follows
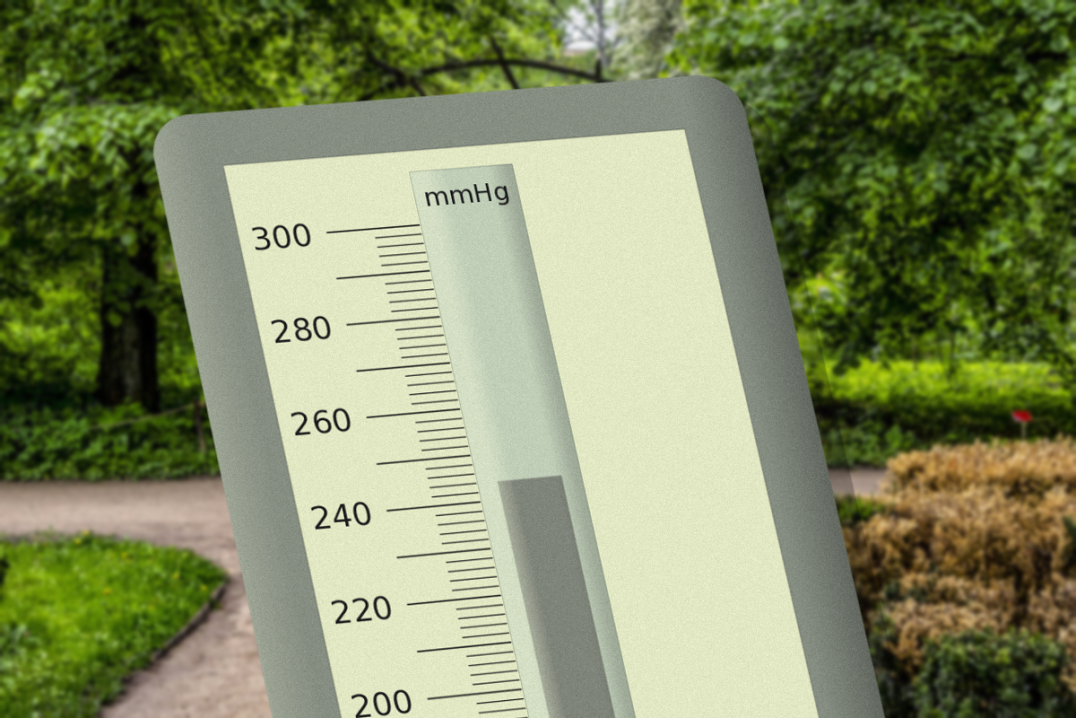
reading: 244mmHg
